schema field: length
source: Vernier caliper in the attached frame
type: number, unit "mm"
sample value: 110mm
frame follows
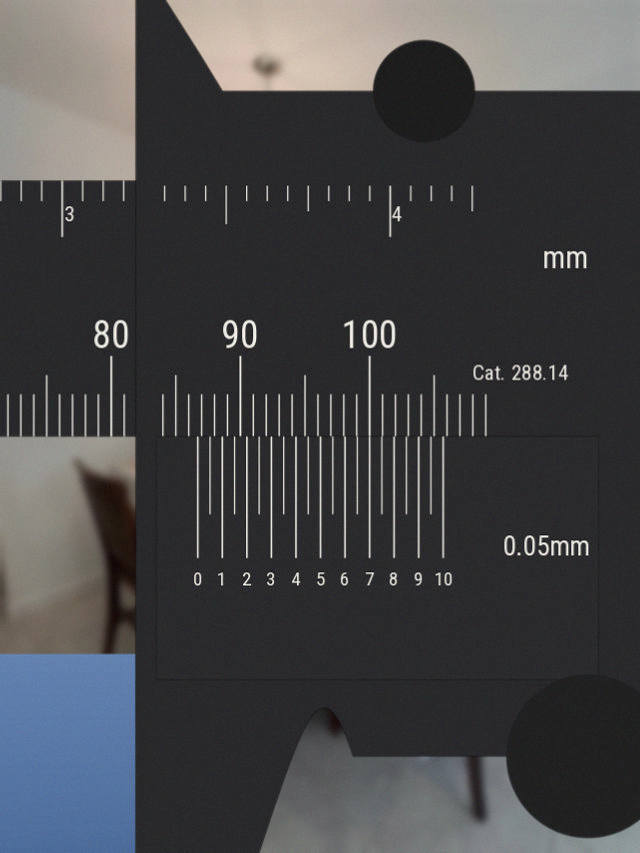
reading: 86.7mm
